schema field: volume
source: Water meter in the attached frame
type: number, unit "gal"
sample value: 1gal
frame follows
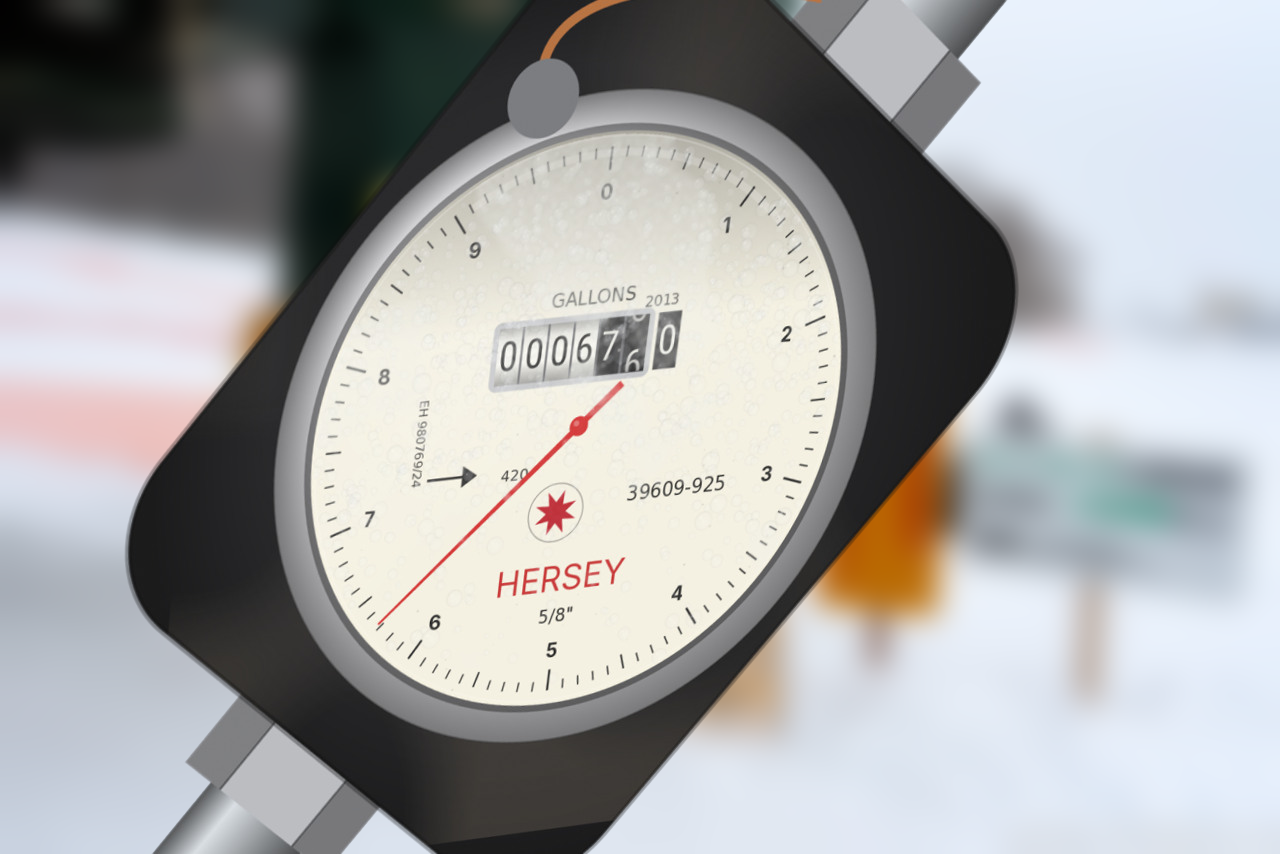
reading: 6756.3gal
